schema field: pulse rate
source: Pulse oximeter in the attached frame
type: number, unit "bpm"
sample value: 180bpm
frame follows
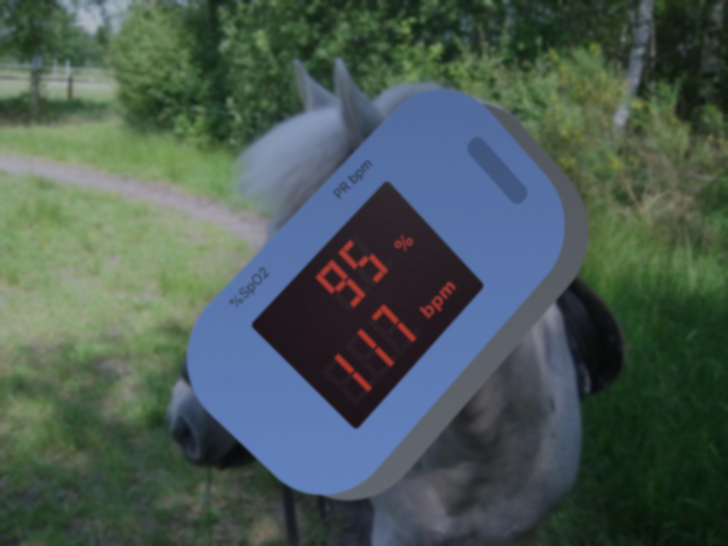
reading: 117bpm
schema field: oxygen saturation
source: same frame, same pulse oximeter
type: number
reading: 95%
